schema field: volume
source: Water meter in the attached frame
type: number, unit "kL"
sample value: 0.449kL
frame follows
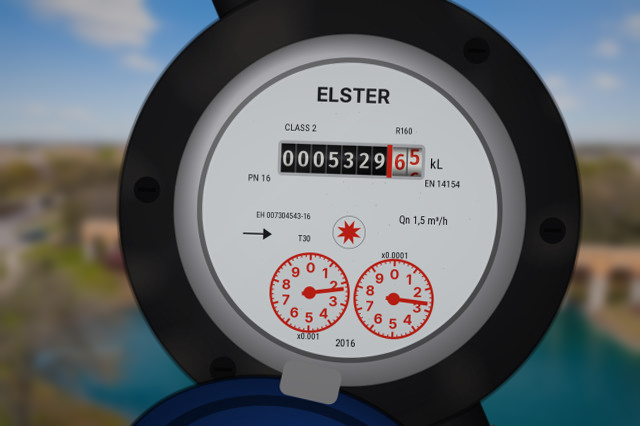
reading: 5329.6522kL
